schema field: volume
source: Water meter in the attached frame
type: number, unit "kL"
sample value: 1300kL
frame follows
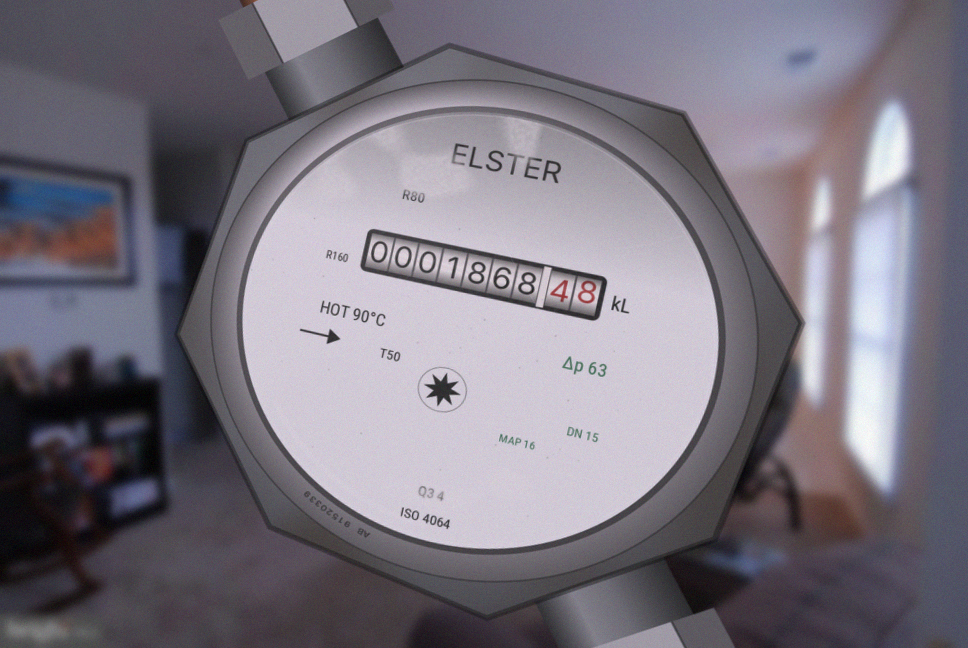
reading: 1868.48kL
